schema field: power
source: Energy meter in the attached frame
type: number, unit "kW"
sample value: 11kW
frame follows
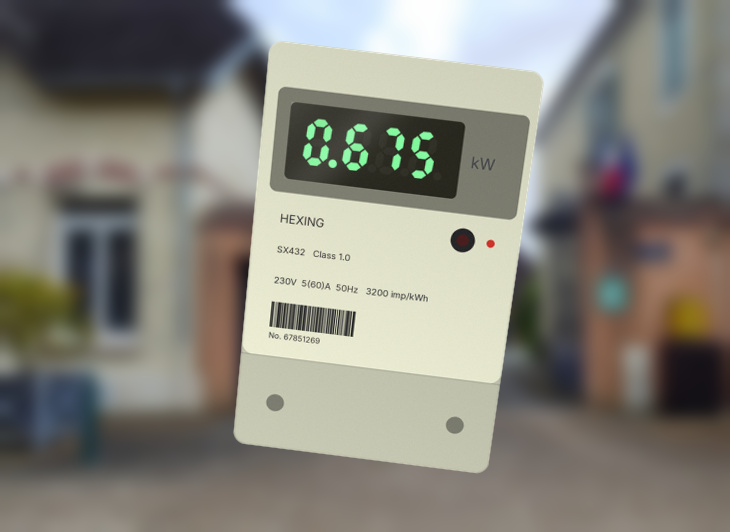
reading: 0.675kW
